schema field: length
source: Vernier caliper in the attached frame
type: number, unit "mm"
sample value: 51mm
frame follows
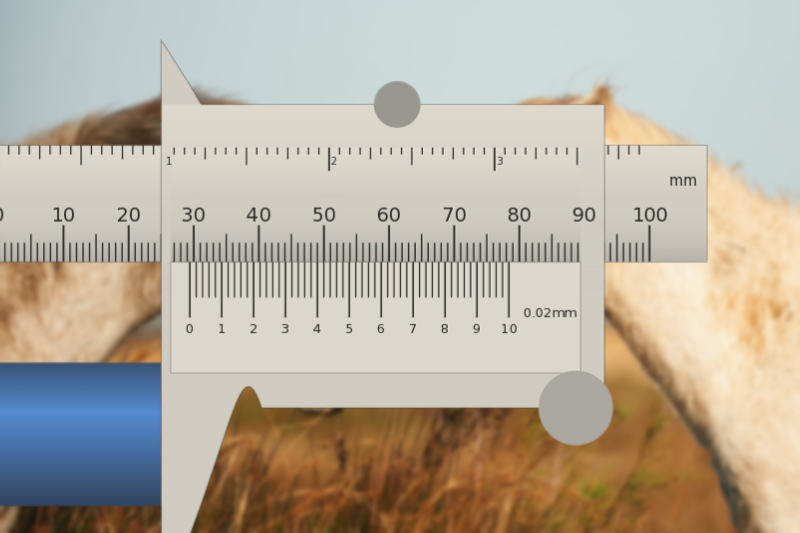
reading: 29.4mm
